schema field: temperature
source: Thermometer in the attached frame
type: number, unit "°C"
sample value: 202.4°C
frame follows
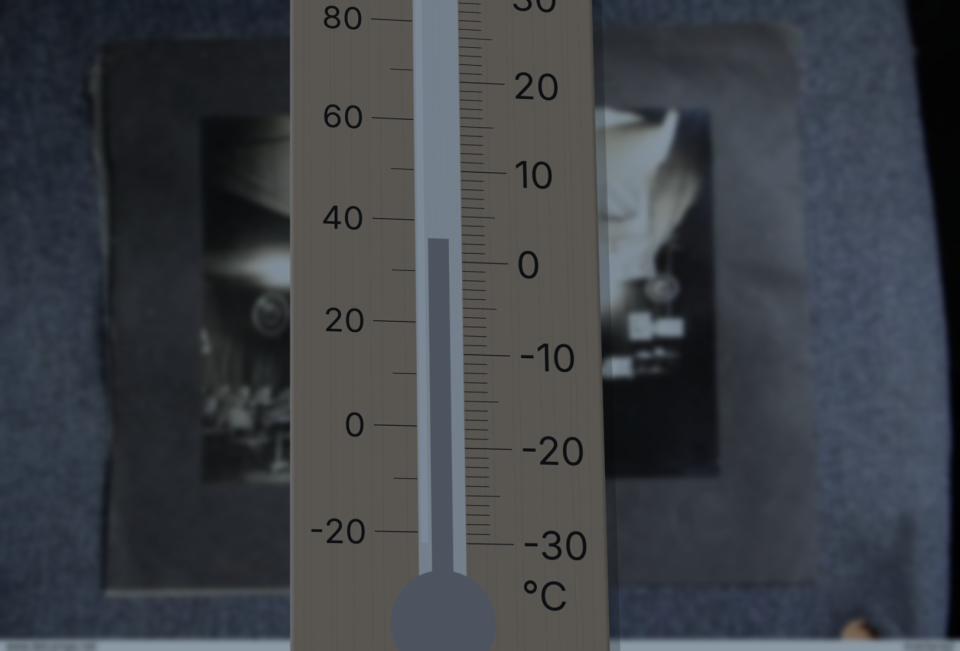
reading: 2.5°C
